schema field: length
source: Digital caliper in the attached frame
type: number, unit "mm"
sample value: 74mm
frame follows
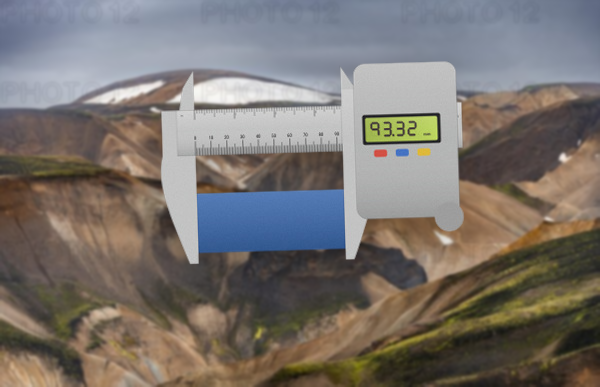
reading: 93.32mm
